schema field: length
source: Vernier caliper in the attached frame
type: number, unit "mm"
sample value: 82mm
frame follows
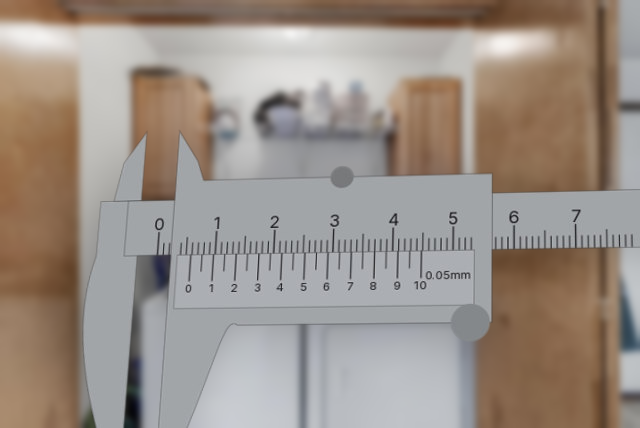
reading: 5.8mm
